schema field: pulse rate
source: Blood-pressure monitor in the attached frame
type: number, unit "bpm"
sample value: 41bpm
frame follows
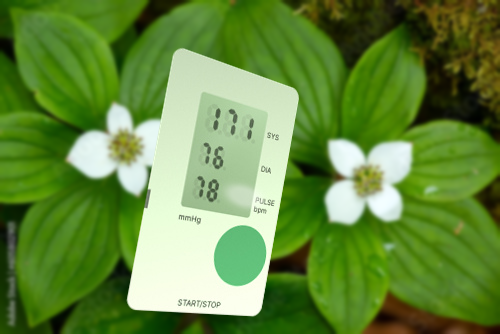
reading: 78bpm
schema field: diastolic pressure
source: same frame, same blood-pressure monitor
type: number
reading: 76mmHg
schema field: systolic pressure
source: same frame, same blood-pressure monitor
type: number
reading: 171mmHg
